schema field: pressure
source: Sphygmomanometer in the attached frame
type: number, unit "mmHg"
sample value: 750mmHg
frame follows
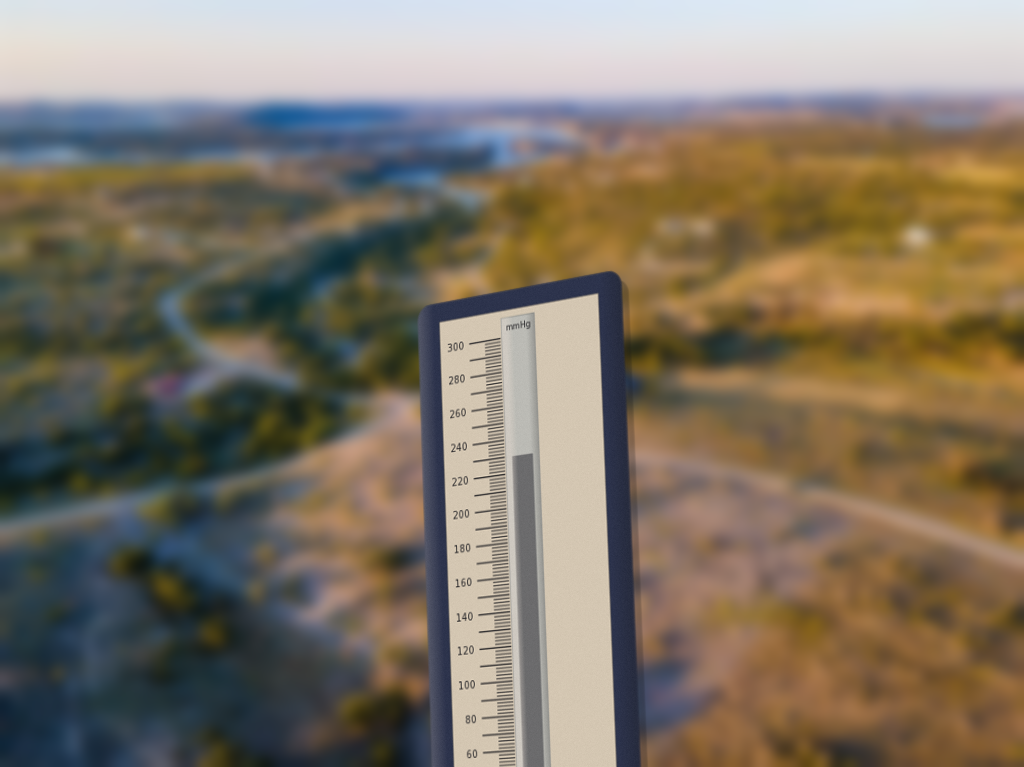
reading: 230mmHg
